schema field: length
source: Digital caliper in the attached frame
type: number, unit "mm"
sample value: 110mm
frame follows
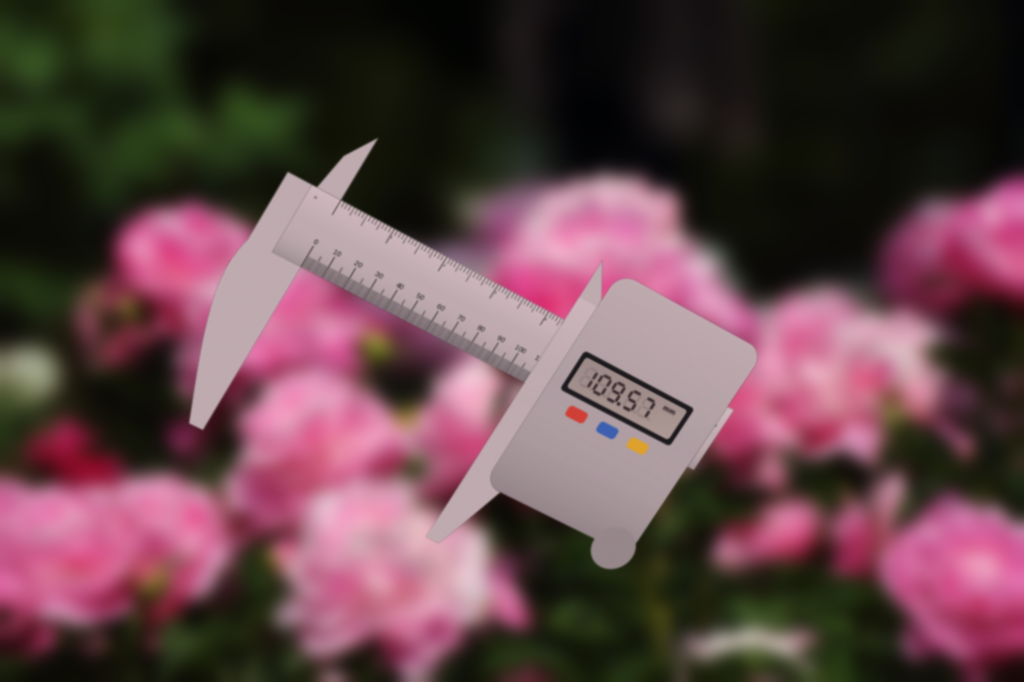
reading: 109.57mm
